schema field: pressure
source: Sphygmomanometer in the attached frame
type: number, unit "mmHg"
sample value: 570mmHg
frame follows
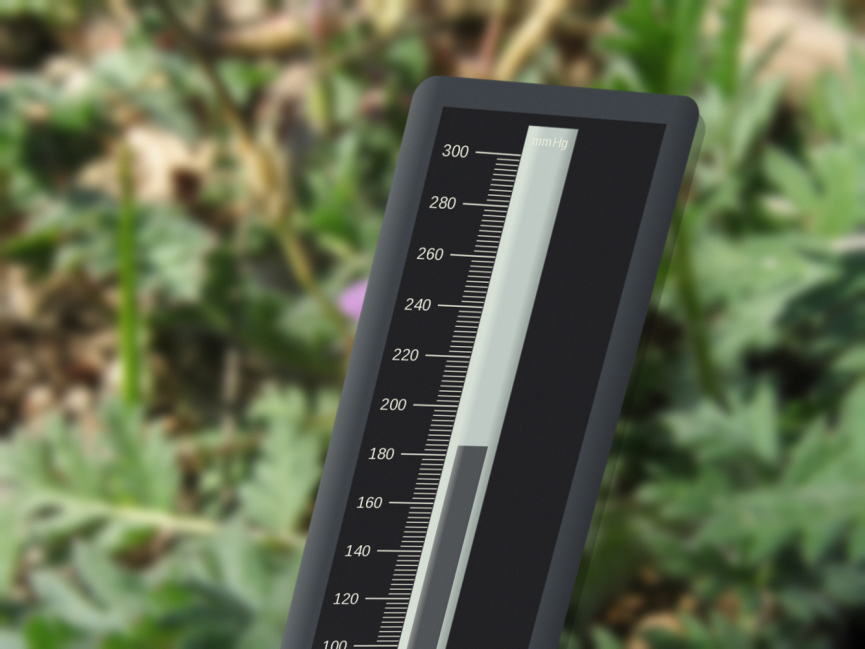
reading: 184mmHg
